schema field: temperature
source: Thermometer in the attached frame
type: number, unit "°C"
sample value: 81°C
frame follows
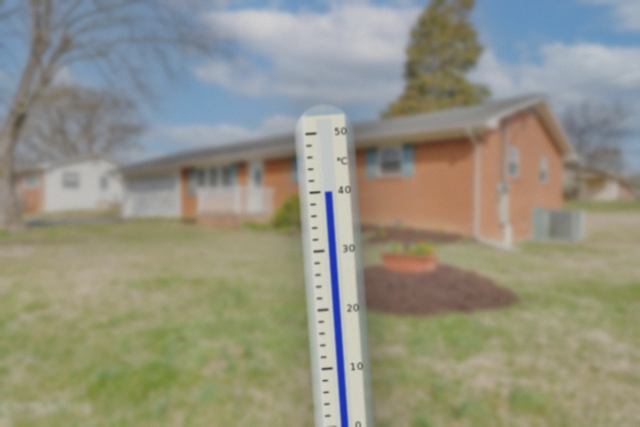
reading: 40°C
